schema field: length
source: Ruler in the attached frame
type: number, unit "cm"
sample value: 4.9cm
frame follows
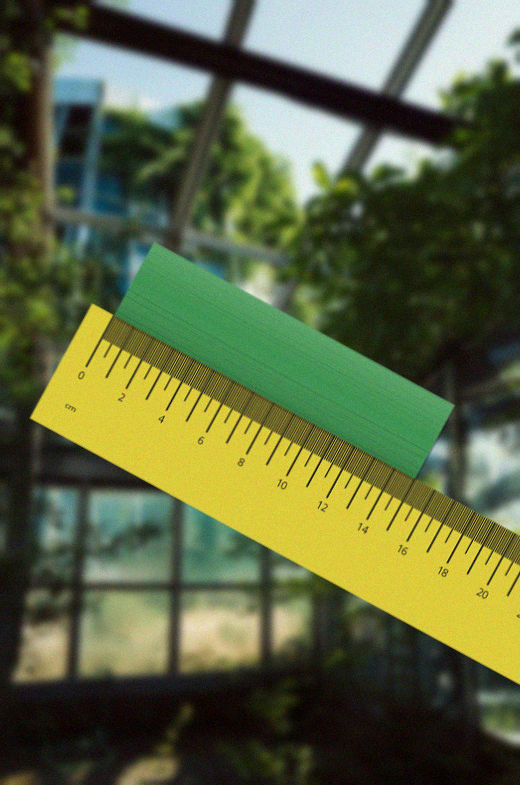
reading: 15cm
